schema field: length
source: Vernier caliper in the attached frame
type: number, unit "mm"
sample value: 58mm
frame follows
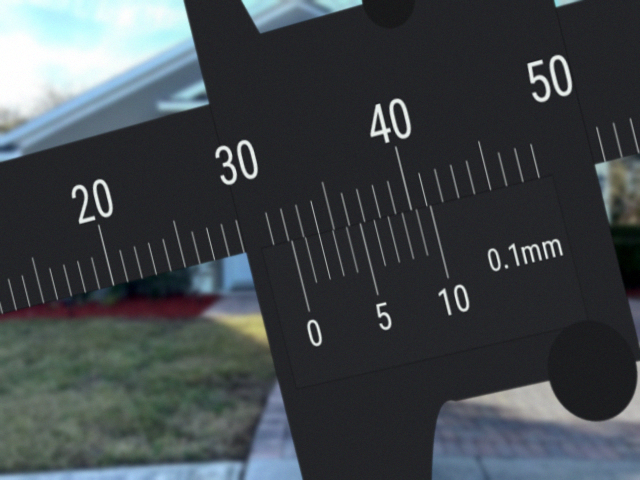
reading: 32.2mm
